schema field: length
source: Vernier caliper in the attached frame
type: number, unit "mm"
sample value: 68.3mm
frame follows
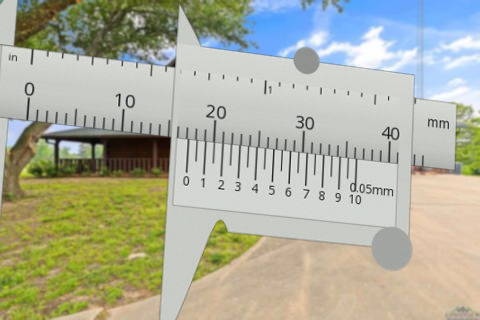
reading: 17.2mm
